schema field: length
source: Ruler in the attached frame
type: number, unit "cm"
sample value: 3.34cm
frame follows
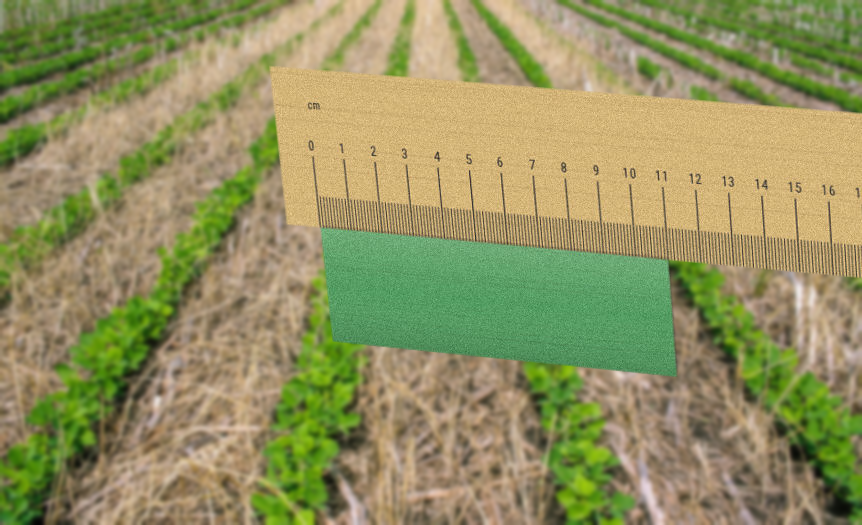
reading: 11cm
